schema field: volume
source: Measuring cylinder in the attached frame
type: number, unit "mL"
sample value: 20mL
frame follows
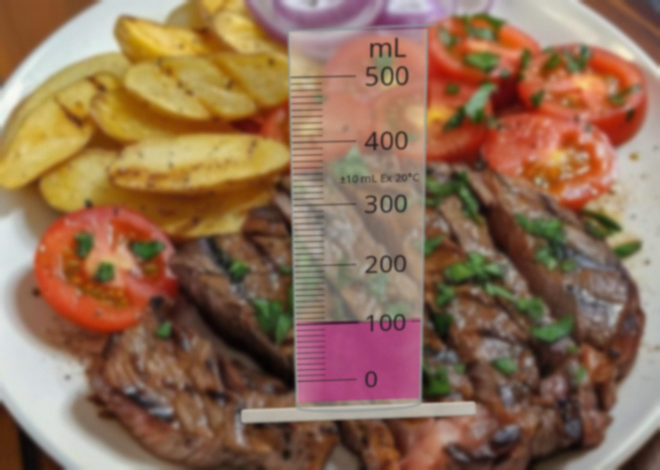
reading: 100mL
